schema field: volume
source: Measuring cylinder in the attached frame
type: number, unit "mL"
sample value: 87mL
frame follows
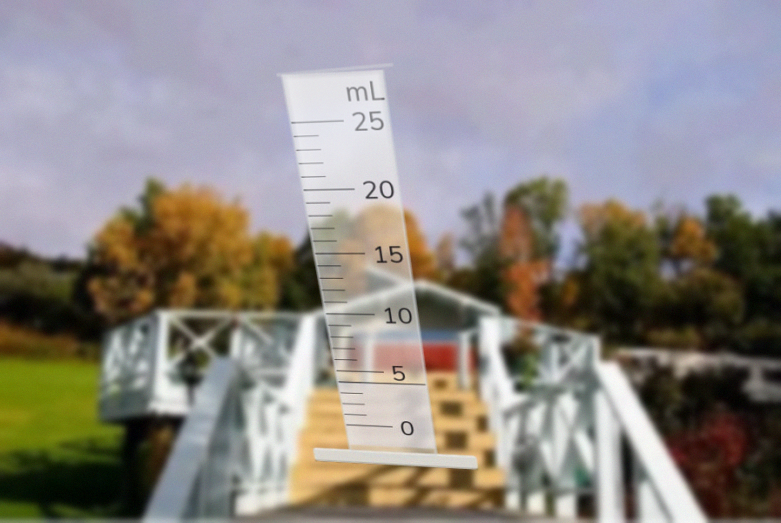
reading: 4mL
